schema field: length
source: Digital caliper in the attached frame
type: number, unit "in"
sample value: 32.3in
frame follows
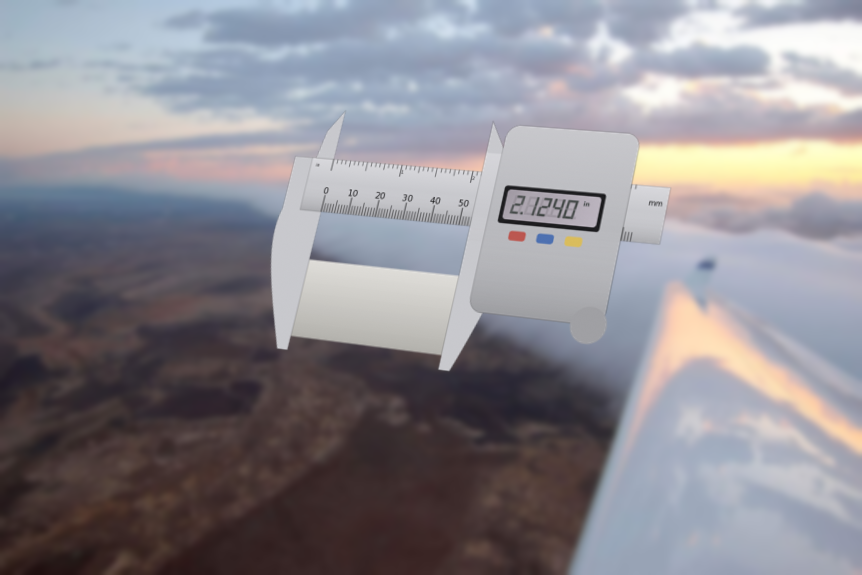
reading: 2.1240in
